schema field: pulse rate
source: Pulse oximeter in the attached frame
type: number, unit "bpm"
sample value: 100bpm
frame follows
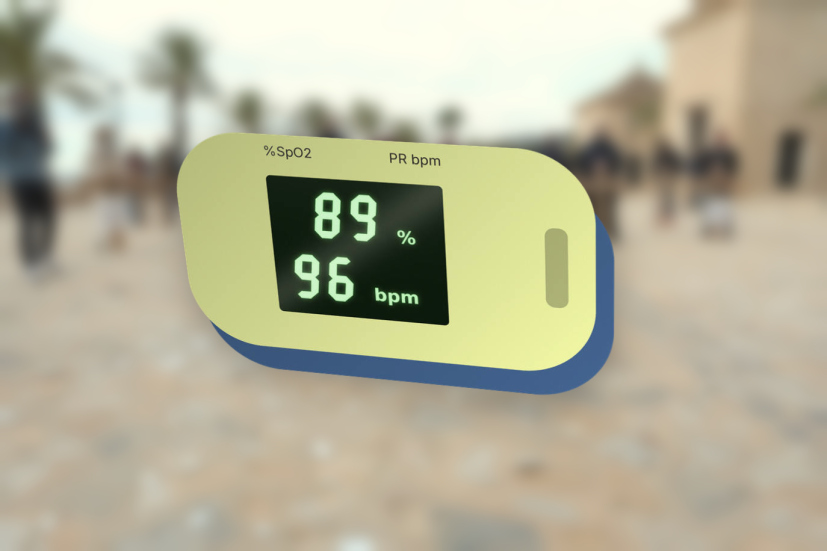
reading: 96bpm
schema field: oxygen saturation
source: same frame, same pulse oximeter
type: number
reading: 89%
